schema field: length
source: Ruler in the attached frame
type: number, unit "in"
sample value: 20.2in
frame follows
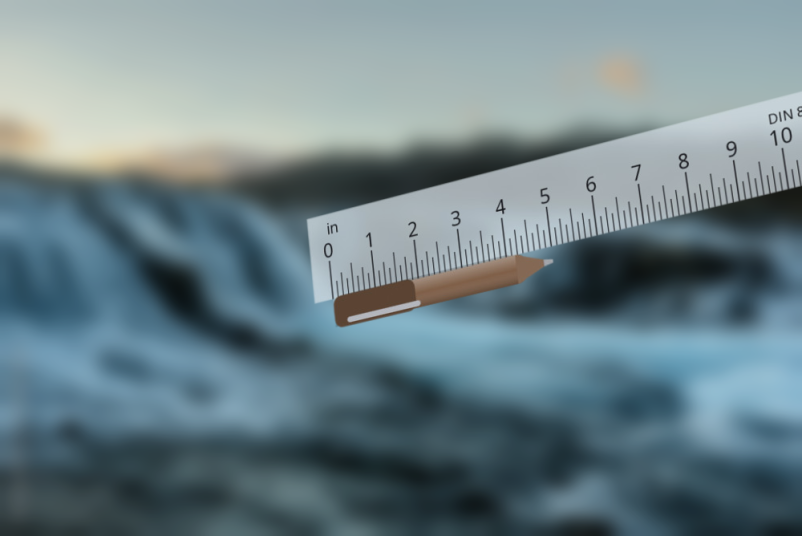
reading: 5in
